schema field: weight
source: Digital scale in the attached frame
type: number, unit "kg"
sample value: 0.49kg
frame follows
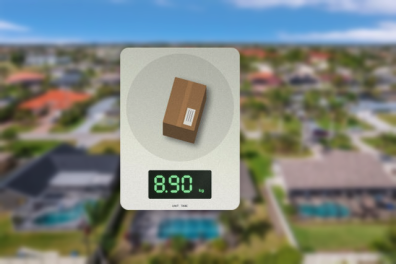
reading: 8.90kg
